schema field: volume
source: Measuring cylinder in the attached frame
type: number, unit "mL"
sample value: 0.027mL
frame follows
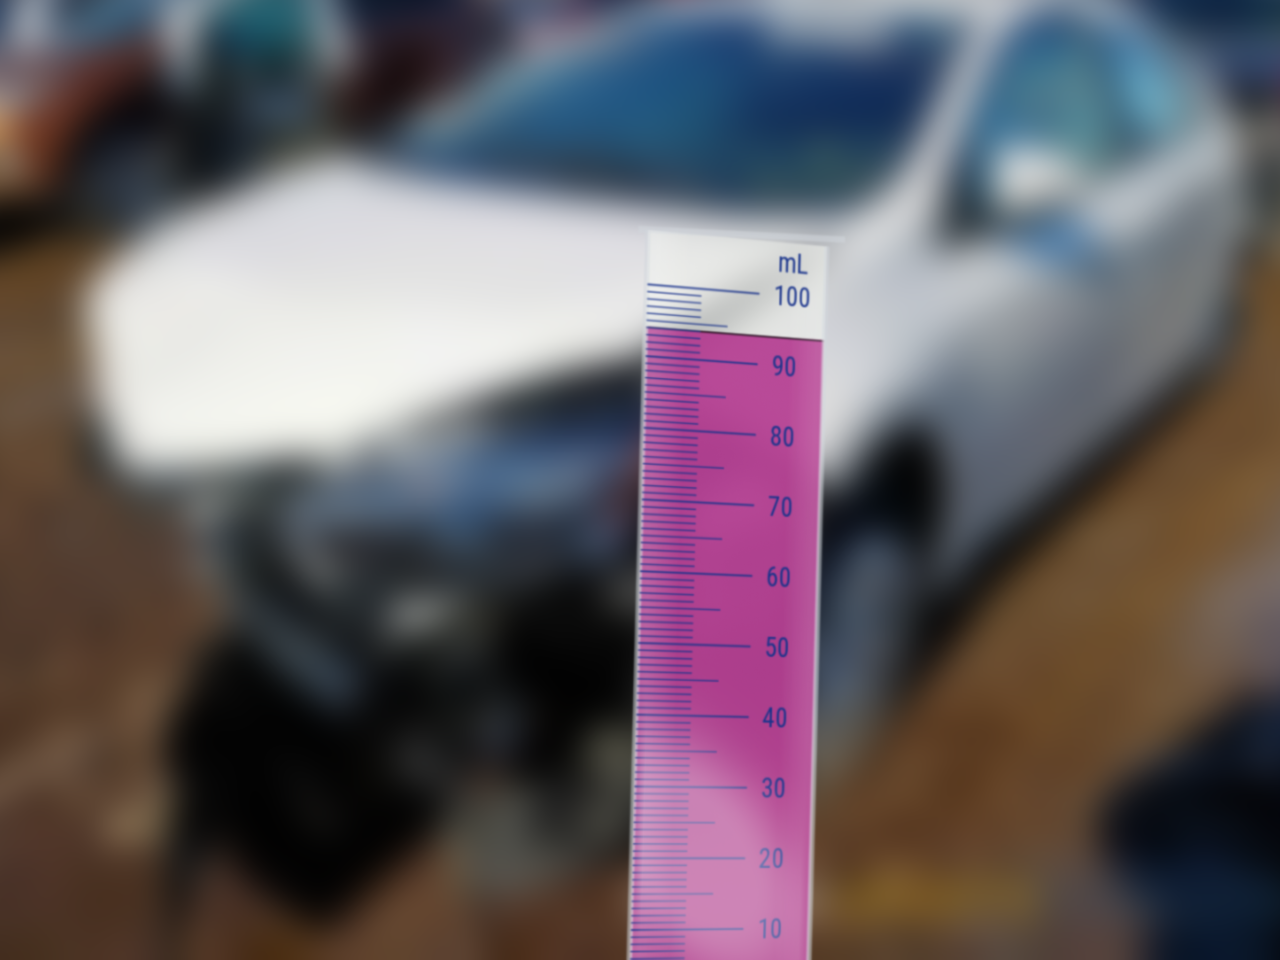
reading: 94mL
